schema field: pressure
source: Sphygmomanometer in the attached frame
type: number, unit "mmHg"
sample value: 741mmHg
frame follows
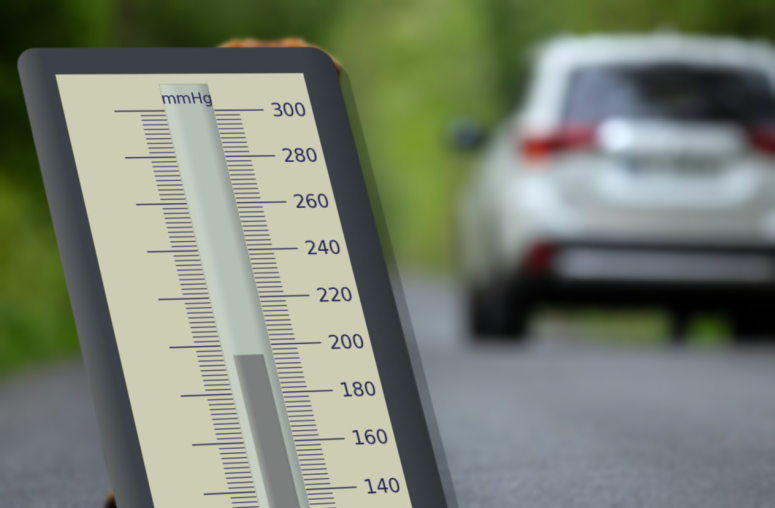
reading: 196mmHg
